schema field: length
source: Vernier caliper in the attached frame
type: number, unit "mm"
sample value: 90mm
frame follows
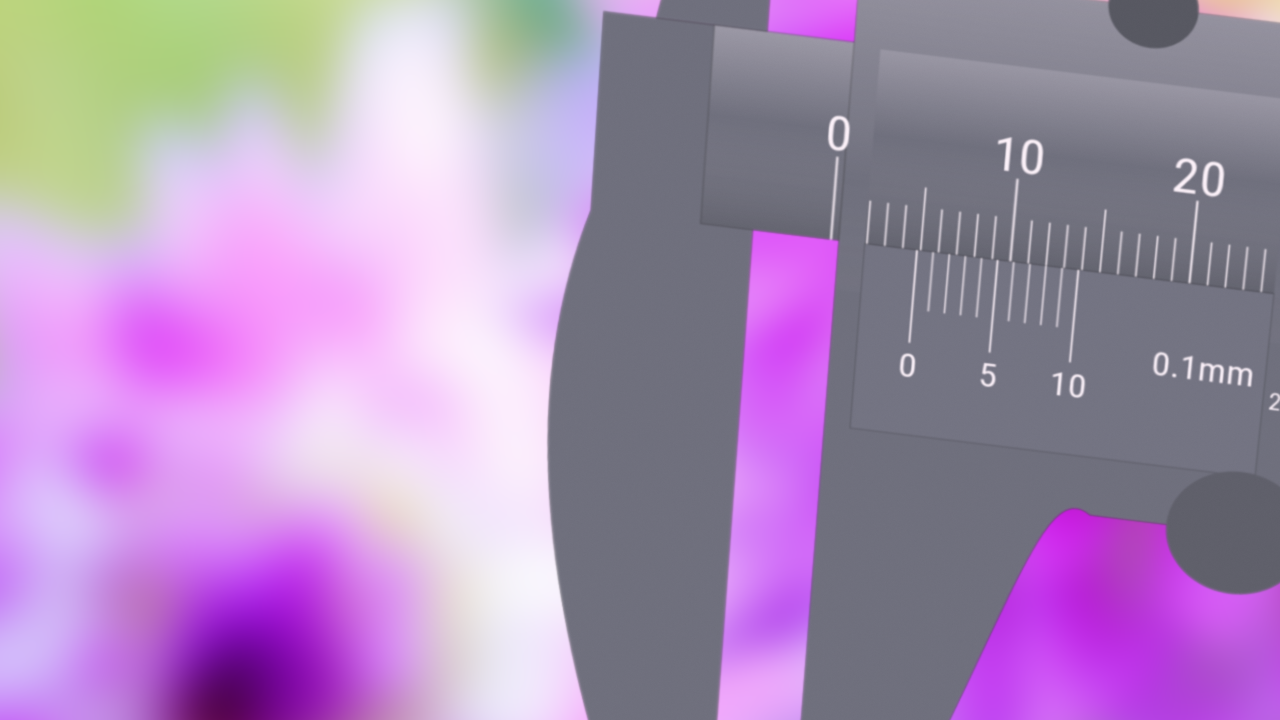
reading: 4.8mm
